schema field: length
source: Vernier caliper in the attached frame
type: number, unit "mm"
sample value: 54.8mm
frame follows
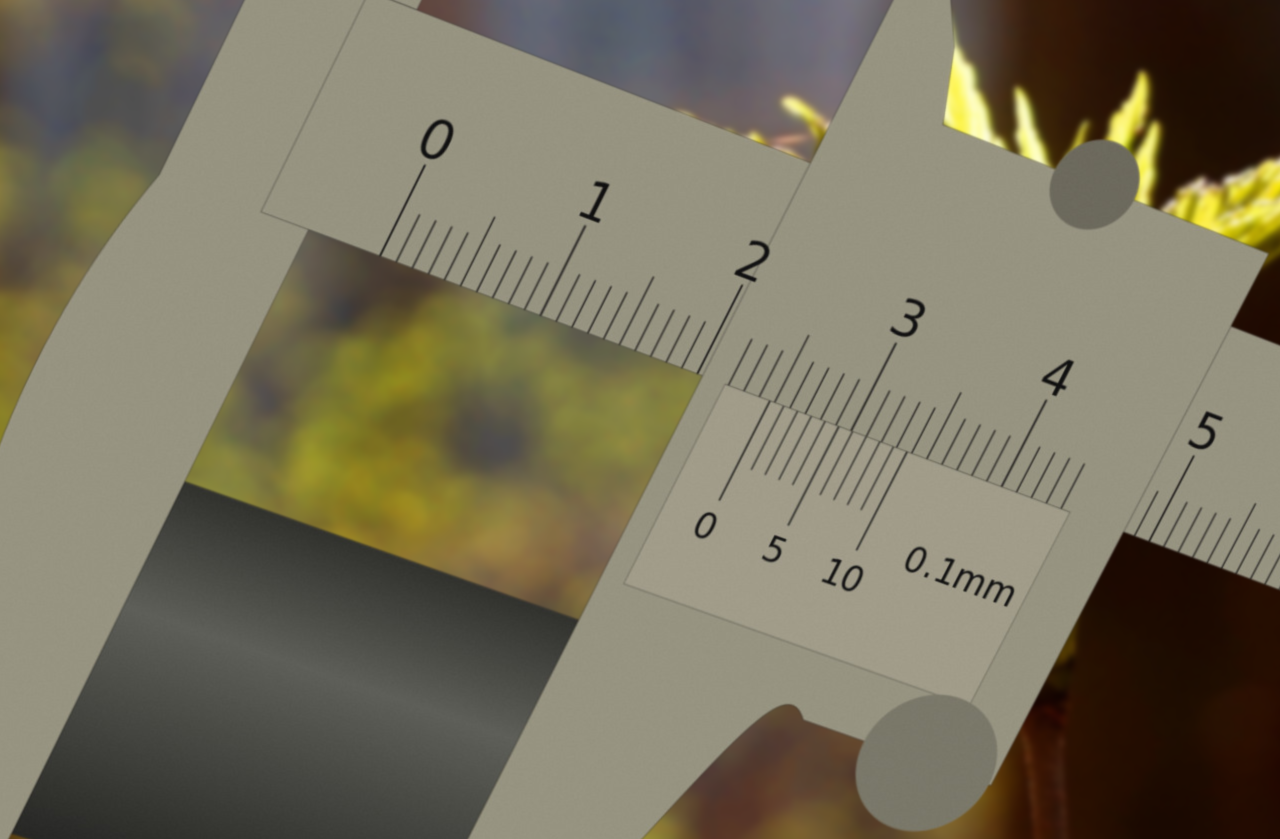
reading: 24.7mm
